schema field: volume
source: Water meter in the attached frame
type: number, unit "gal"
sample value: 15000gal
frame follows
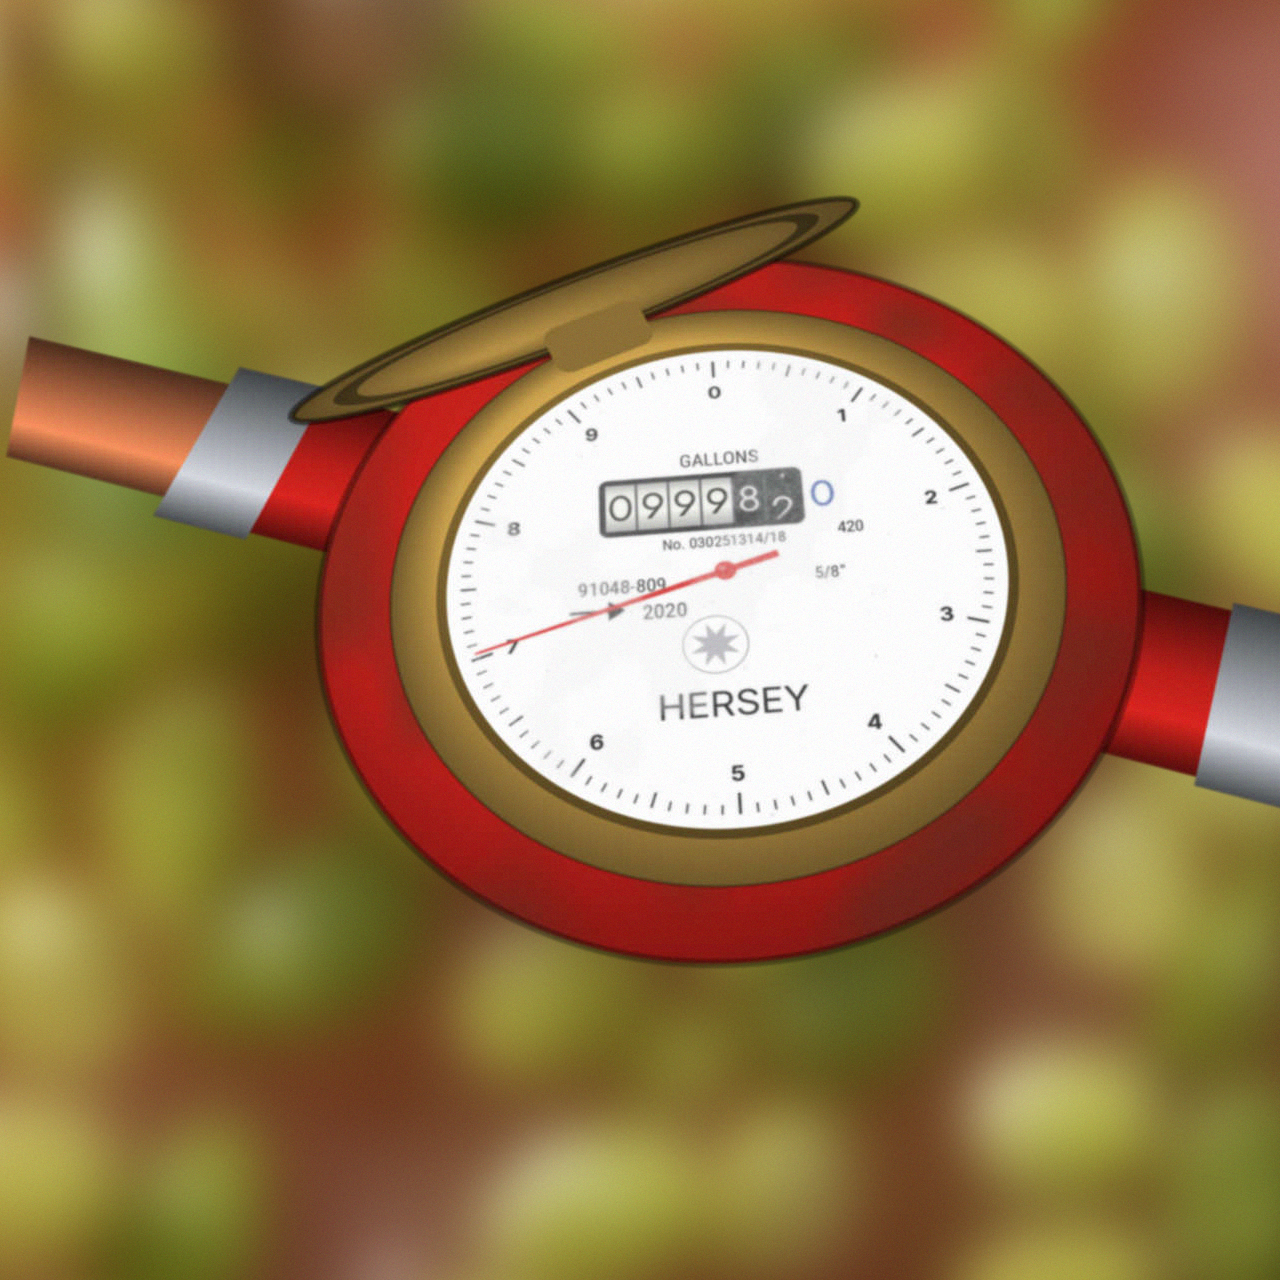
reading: 999817.0gal
